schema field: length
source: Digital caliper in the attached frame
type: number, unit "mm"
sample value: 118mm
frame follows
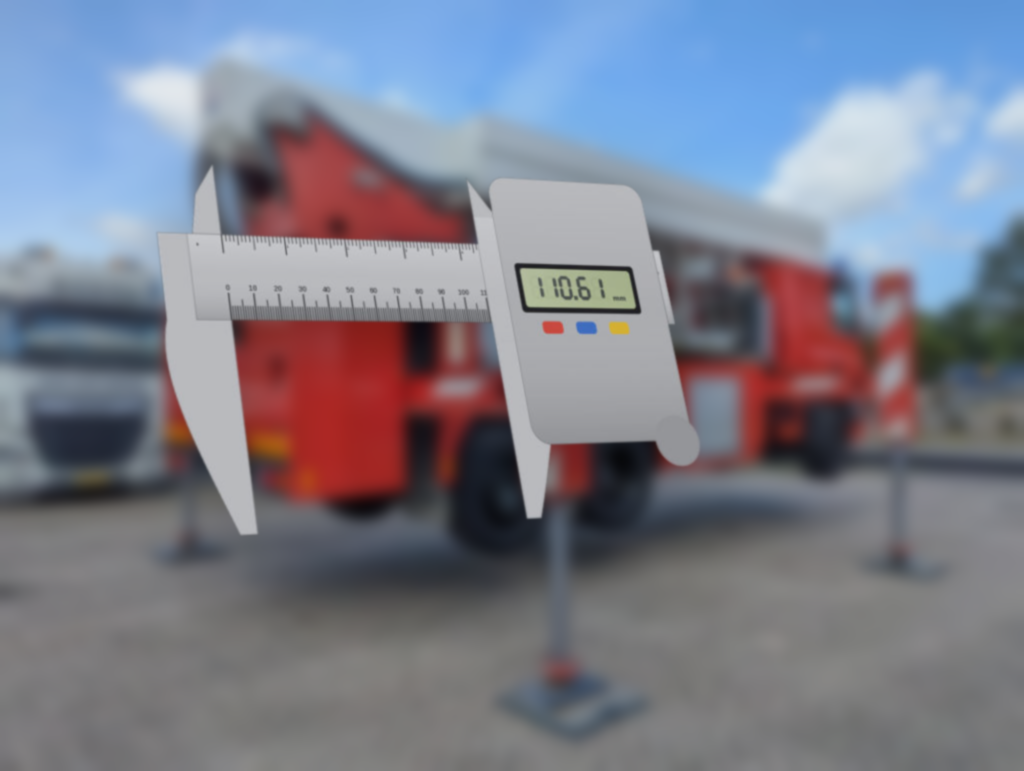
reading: 110.61mm
